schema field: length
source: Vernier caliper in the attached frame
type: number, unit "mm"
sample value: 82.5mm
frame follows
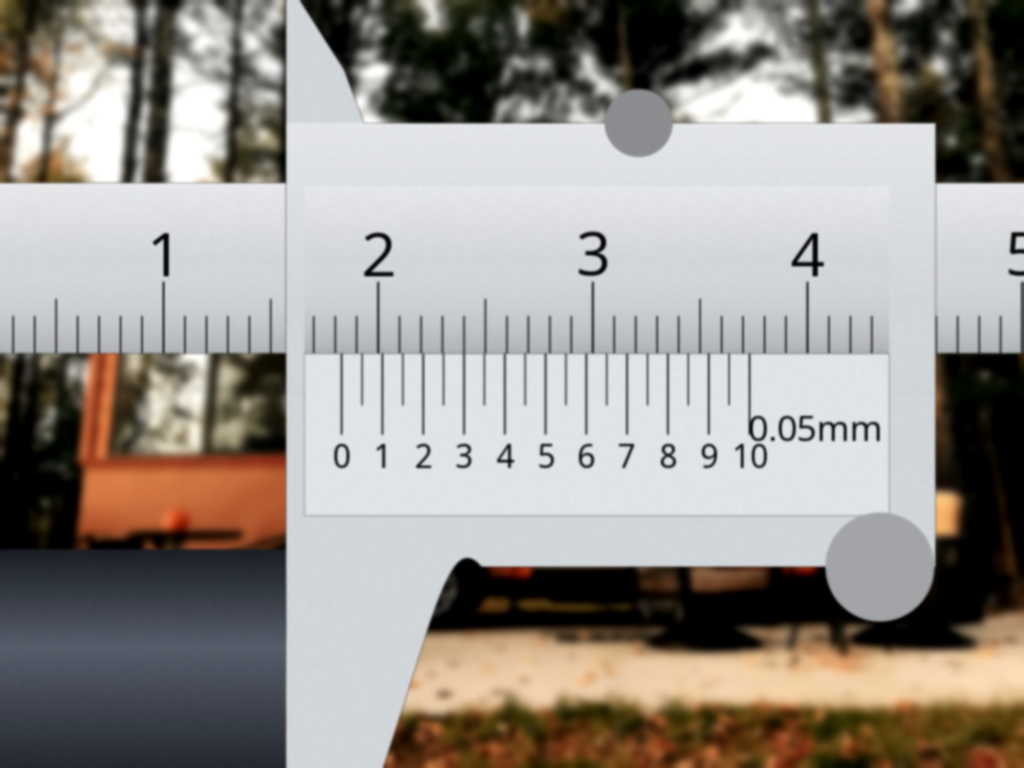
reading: 18.3mm
